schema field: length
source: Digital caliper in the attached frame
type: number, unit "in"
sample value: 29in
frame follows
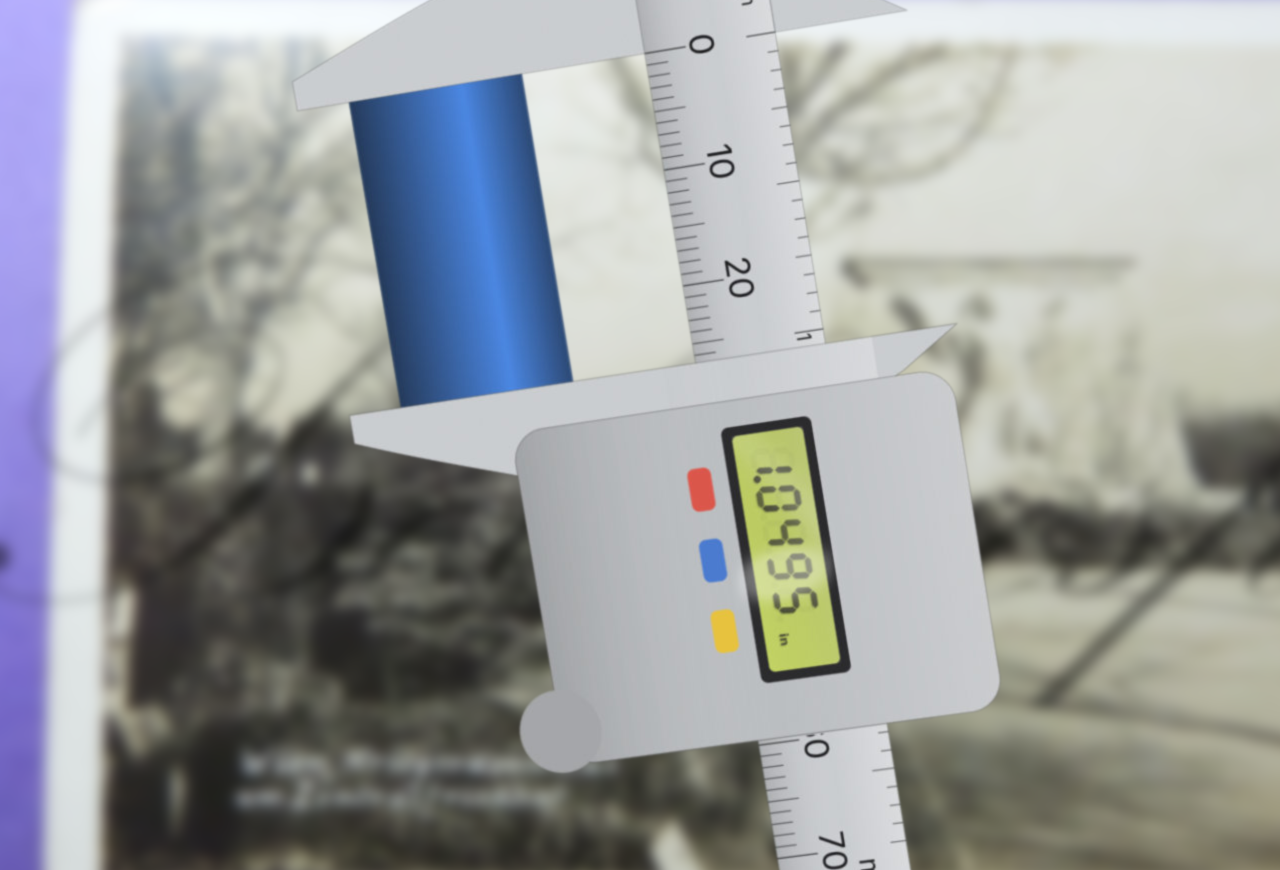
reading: 1.0495in
